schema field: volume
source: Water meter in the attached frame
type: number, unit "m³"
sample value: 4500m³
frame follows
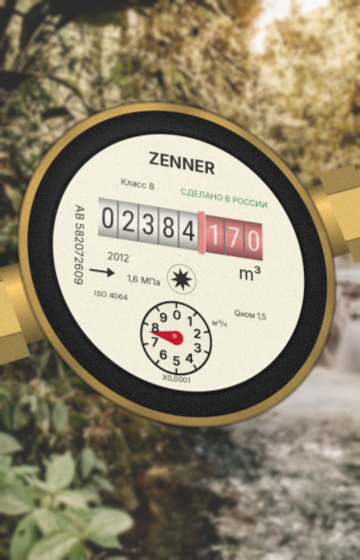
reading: 2384.1707m³
